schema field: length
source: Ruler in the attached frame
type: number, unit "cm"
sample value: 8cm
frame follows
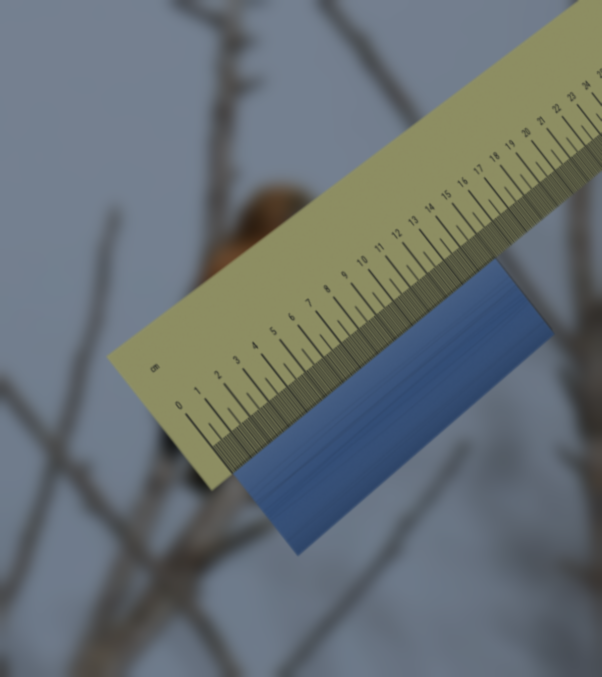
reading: 15cm
